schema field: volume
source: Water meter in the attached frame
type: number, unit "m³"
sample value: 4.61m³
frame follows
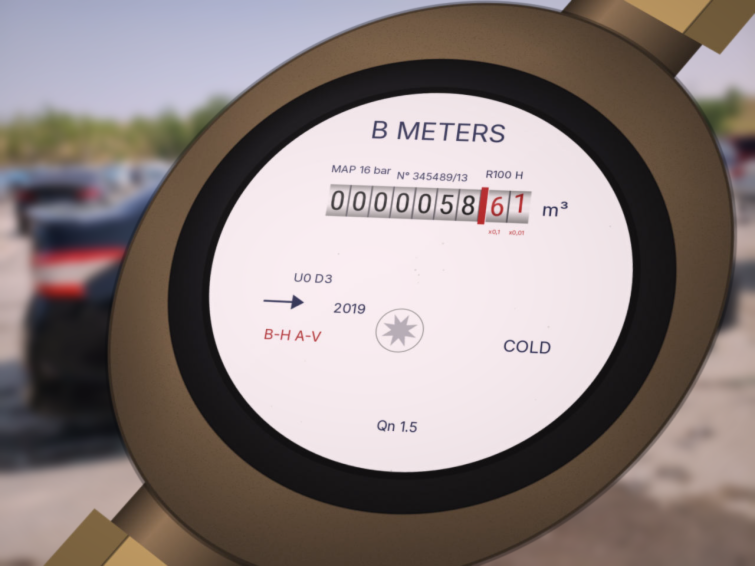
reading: 58.61m³
